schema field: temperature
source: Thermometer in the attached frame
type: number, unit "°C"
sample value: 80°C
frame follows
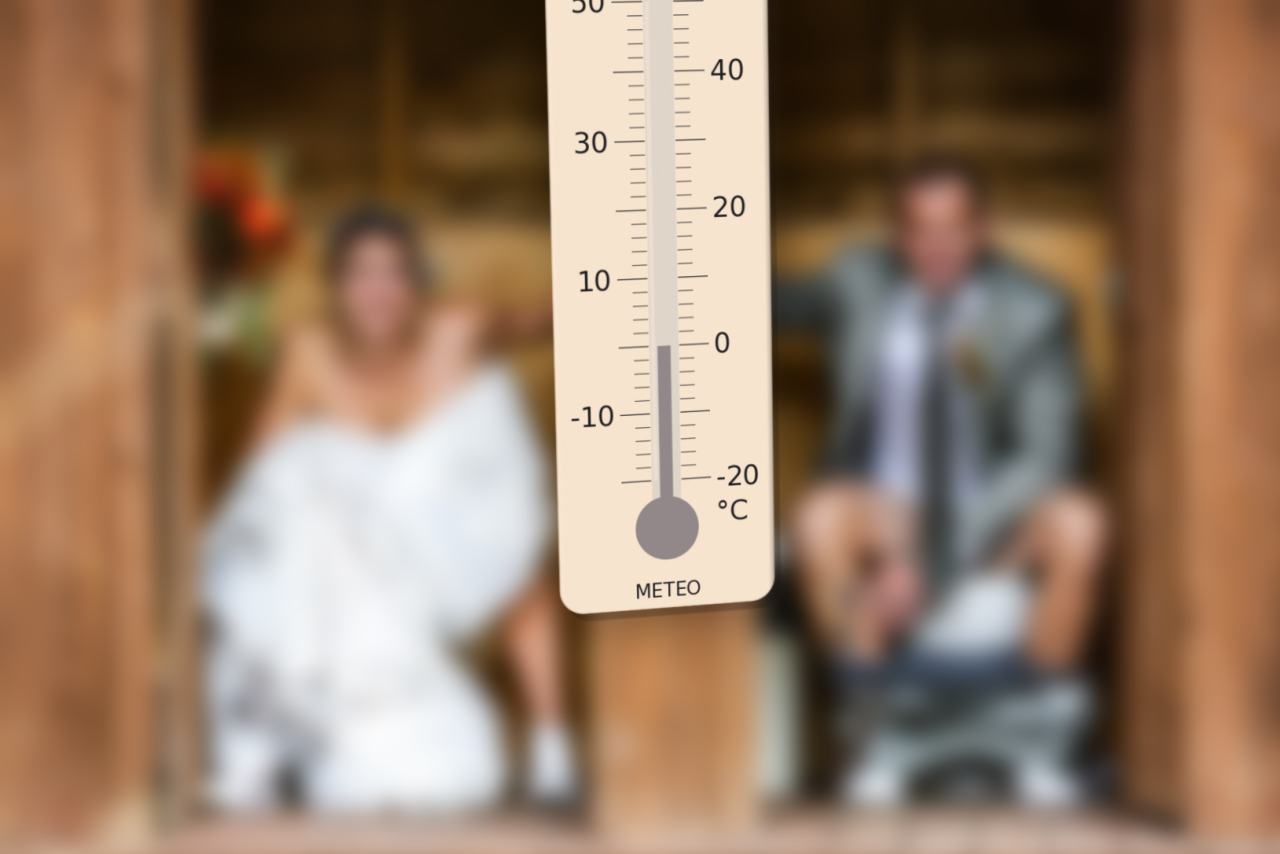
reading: 0°C
